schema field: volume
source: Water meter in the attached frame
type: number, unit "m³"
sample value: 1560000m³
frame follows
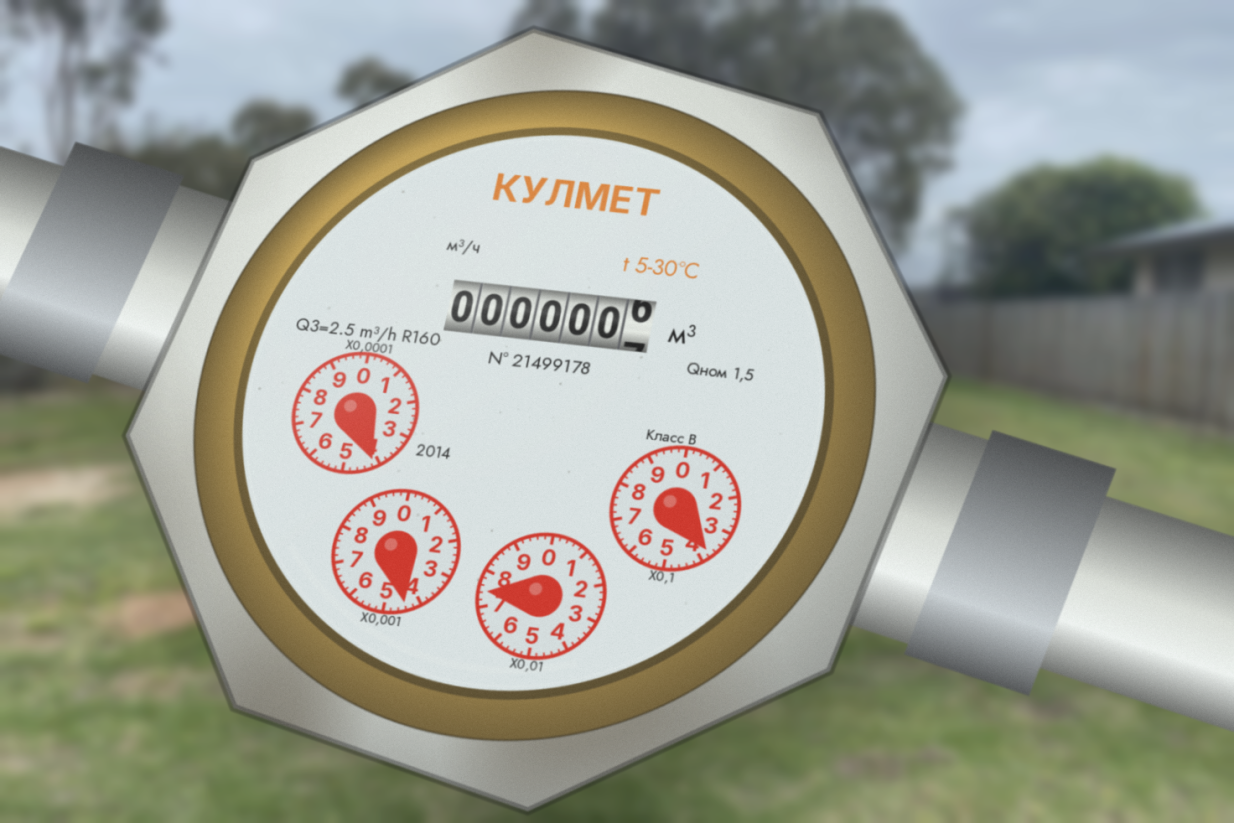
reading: 6.3744m³
